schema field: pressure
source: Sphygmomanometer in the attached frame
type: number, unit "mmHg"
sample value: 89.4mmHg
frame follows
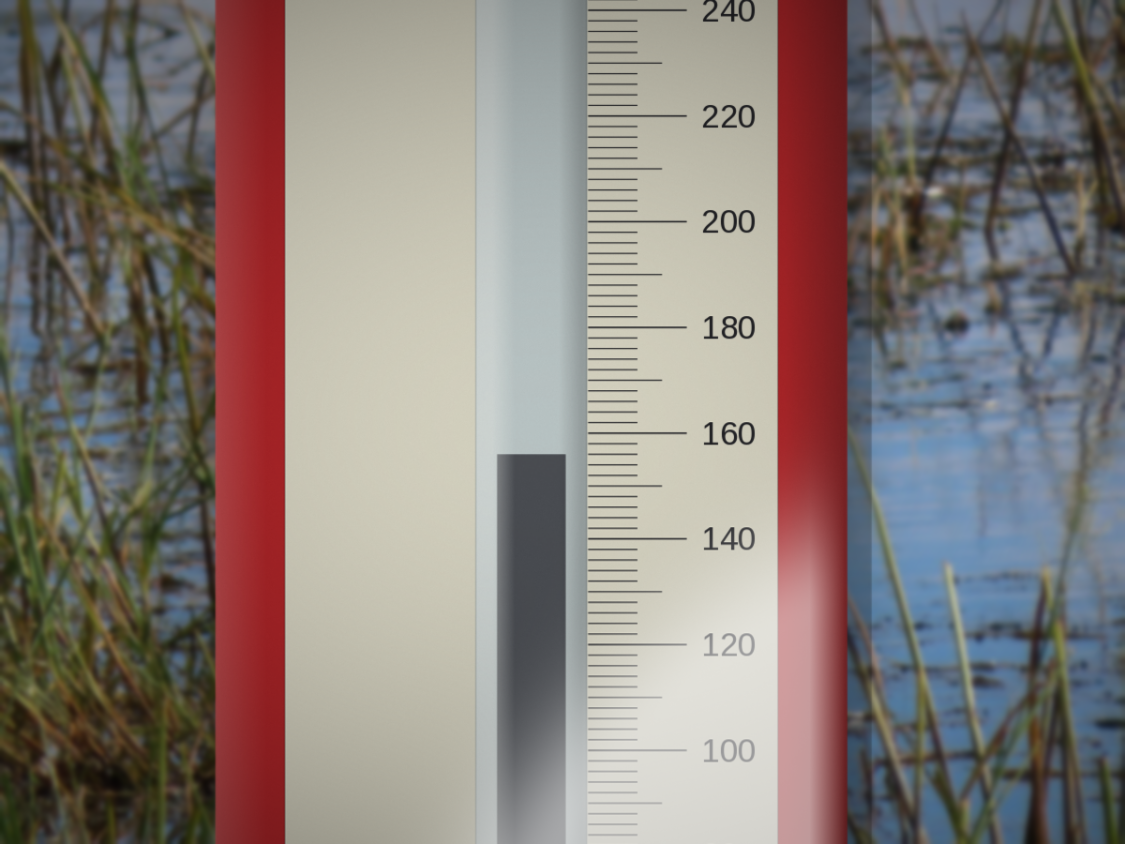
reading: 156mmHg
